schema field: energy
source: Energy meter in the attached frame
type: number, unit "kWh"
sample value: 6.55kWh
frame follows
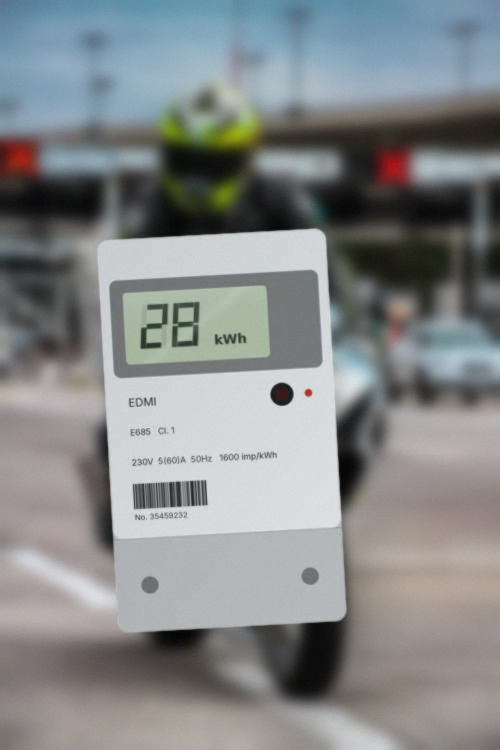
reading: 28kWh
